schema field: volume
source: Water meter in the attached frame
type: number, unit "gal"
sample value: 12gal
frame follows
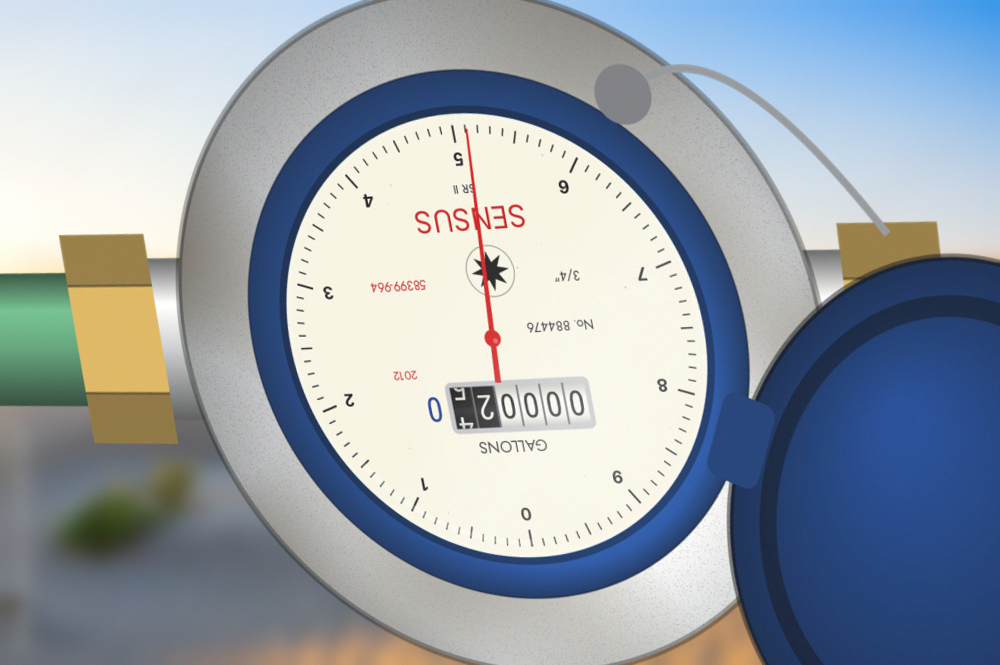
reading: 245.1gal
